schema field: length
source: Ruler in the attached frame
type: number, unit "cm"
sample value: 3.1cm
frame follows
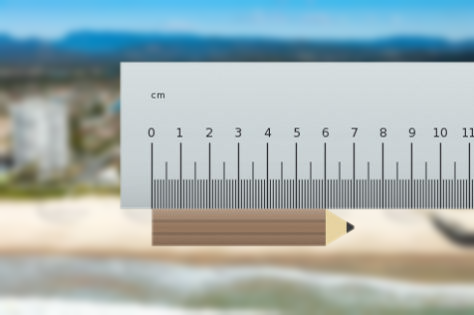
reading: 7cm
